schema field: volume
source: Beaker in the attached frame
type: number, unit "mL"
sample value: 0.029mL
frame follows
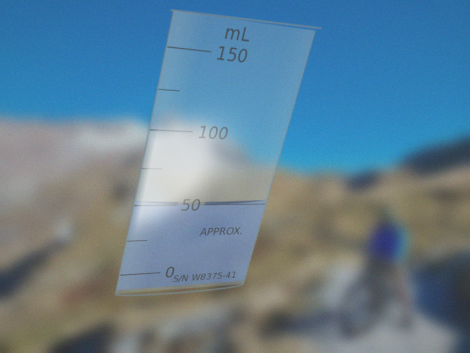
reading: 50mL
